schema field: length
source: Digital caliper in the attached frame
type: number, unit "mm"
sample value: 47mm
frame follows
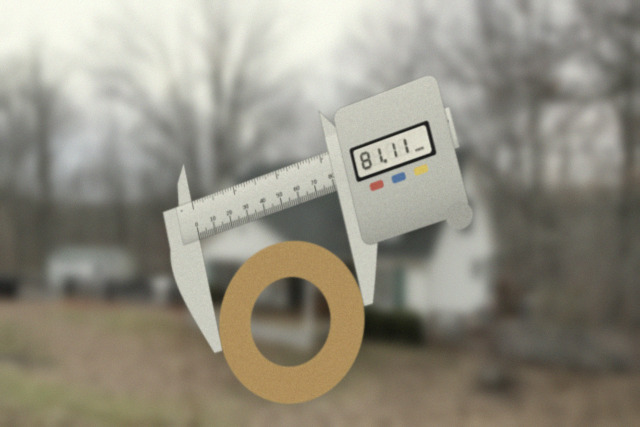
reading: 81.11mm
